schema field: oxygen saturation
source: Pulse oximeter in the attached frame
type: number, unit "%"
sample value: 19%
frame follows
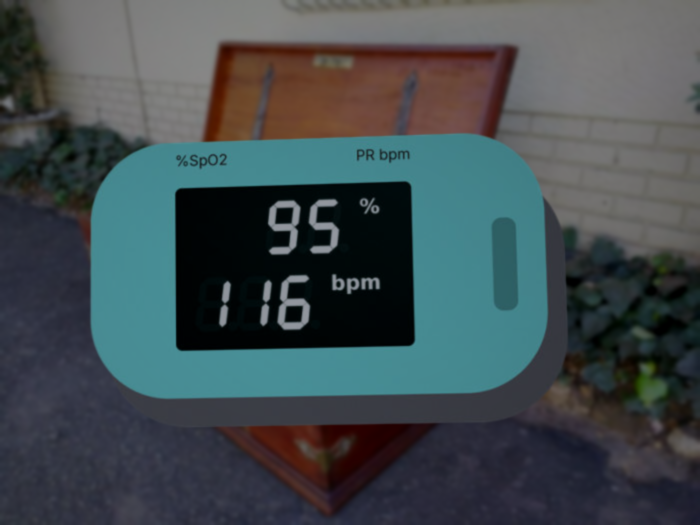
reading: 95%
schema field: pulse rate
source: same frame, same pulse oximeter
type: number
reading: 116bpm
